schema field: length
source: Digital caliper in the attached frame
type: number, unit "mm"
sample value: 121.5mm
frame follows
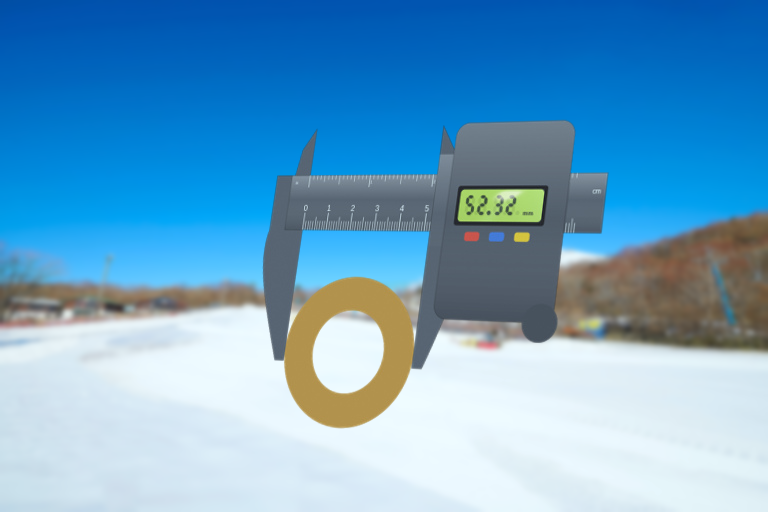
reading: 52.32mm
